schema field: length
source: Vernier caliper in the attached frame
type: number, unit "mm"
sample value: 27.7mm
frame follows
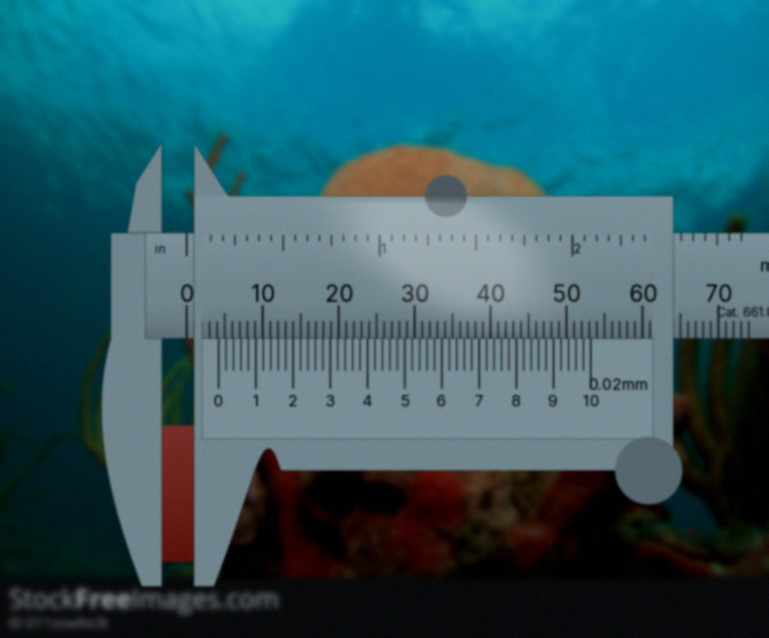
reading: 4.2mm
